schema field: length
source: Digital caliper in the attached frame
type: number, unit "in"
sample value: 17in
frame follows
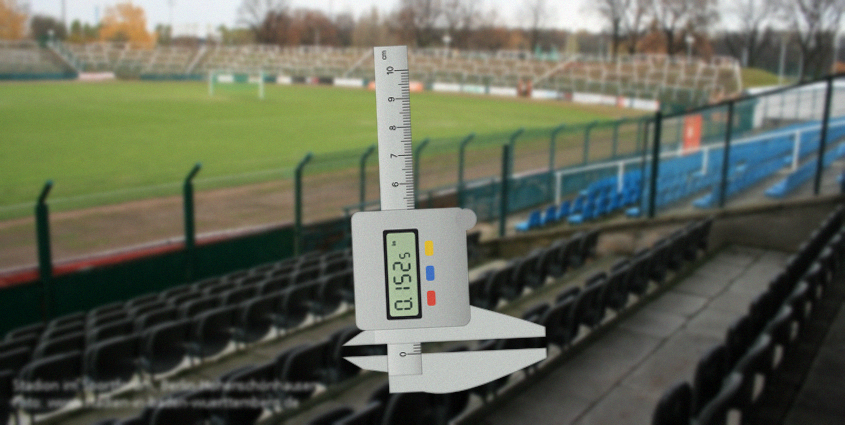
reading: 0.1525in
